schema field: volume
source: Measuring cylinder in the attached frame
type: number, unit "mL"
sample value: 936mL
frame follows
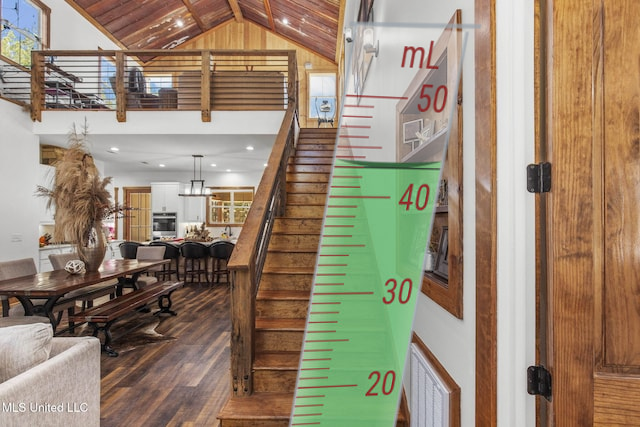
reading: 43mL
